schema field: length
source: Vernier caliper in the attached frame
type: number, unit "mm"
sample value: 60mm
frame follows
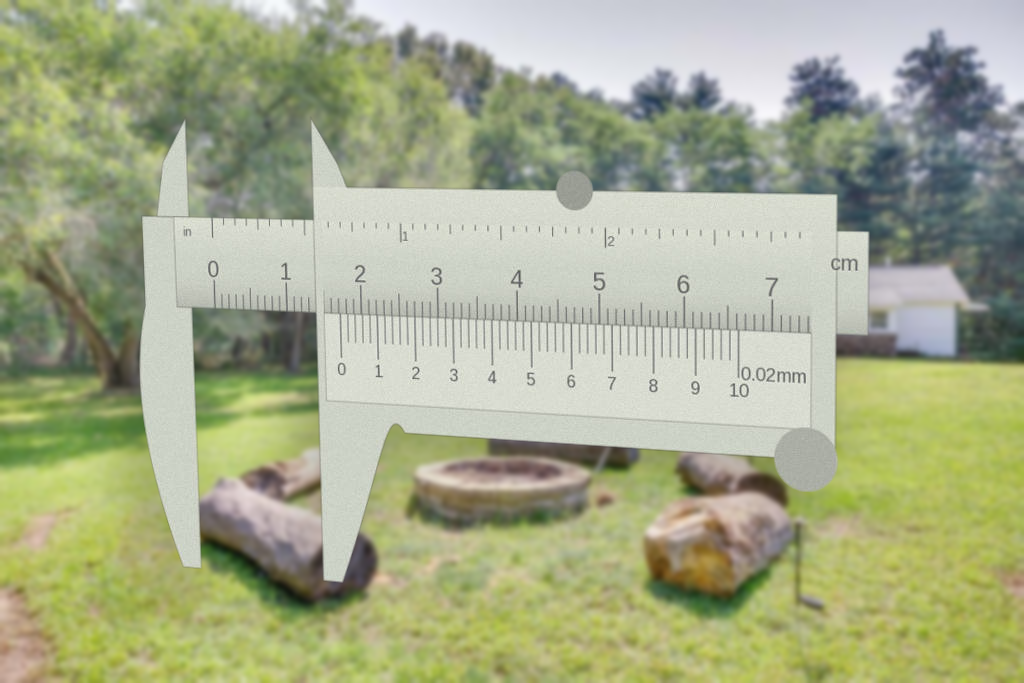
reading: 17.2mm
